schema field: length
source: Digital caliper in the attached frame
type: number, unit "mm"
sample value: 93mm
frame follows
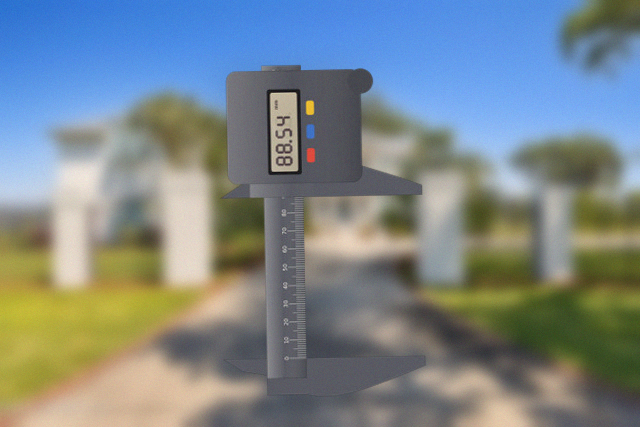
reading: 88.54mm
